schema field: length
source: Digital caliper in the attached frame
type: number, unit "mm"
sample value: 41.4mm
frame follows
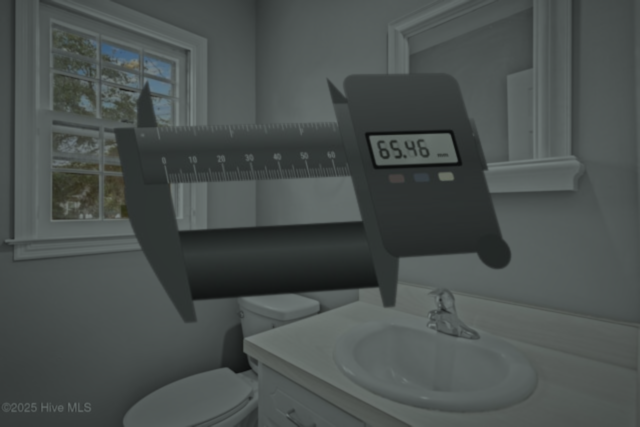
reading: 65.46mm
